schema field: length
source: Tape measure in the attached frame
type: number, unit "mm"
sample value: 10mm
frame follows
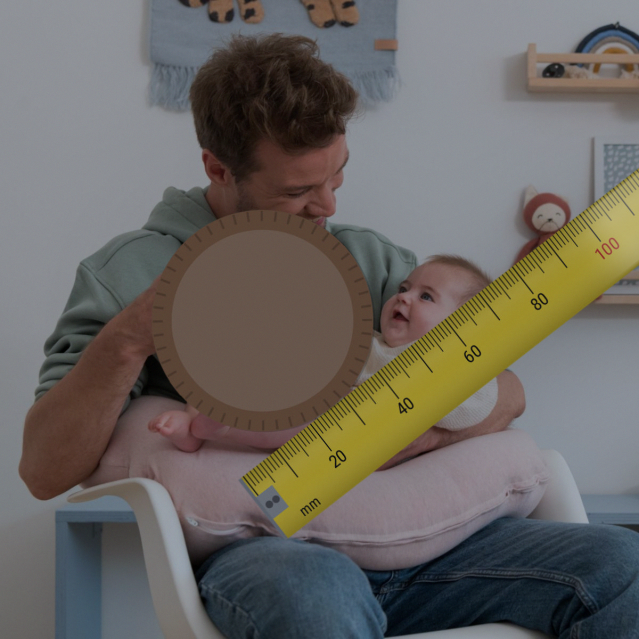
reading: 52mm
